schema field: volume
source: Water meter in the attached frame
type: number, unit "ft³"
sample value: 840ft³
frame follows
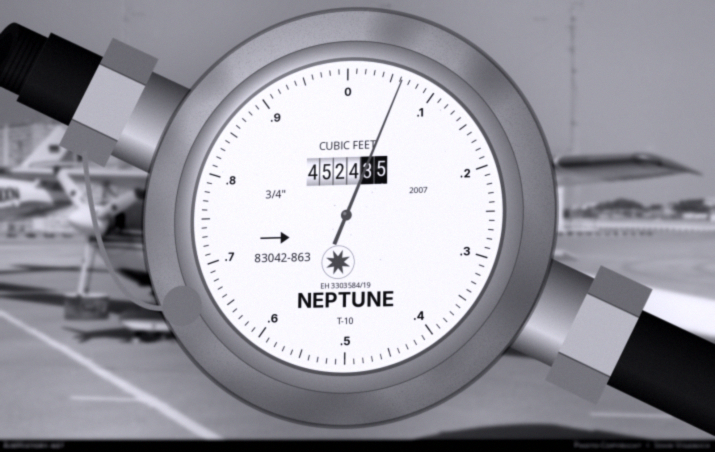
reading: 452435.06ft³
